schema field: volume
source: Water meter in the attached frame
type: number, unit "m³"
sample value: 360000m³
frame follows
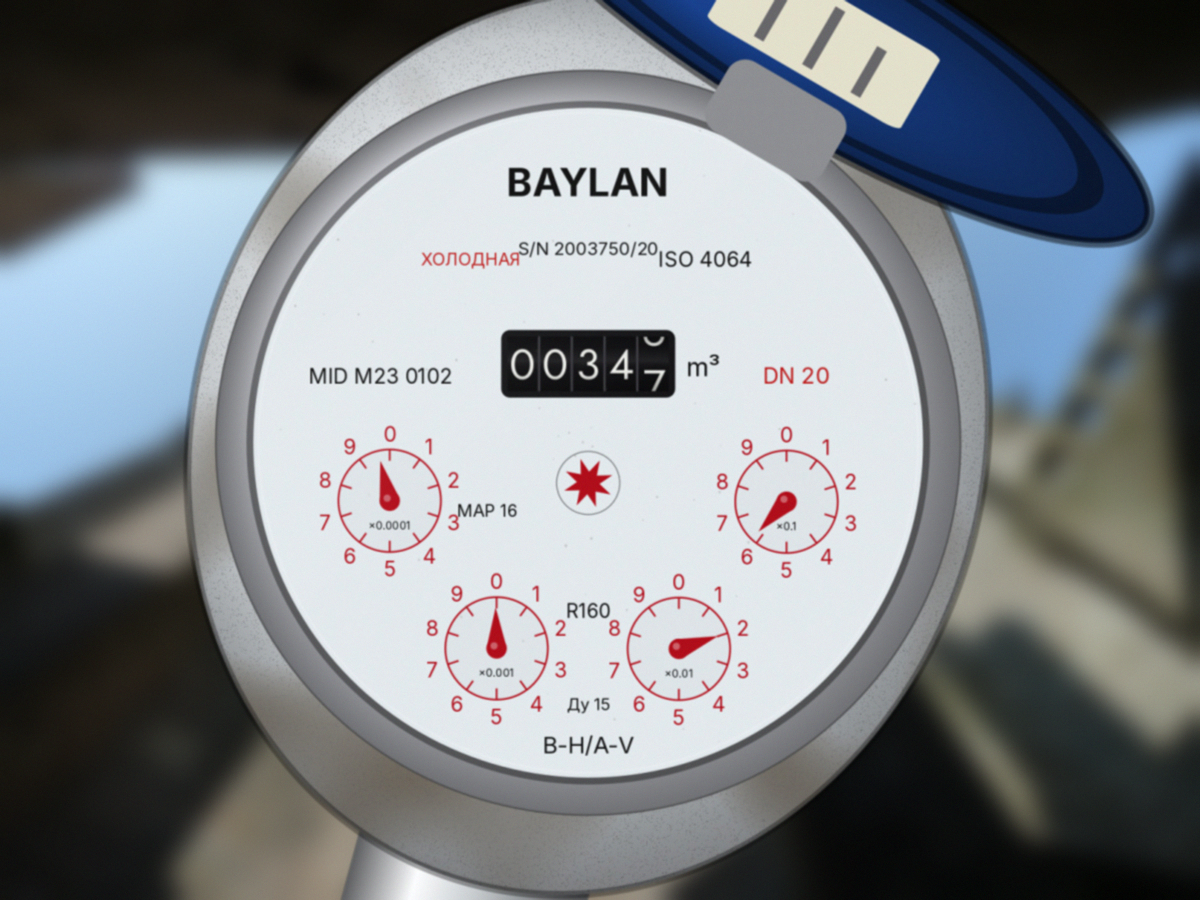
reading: 346.6199m³
